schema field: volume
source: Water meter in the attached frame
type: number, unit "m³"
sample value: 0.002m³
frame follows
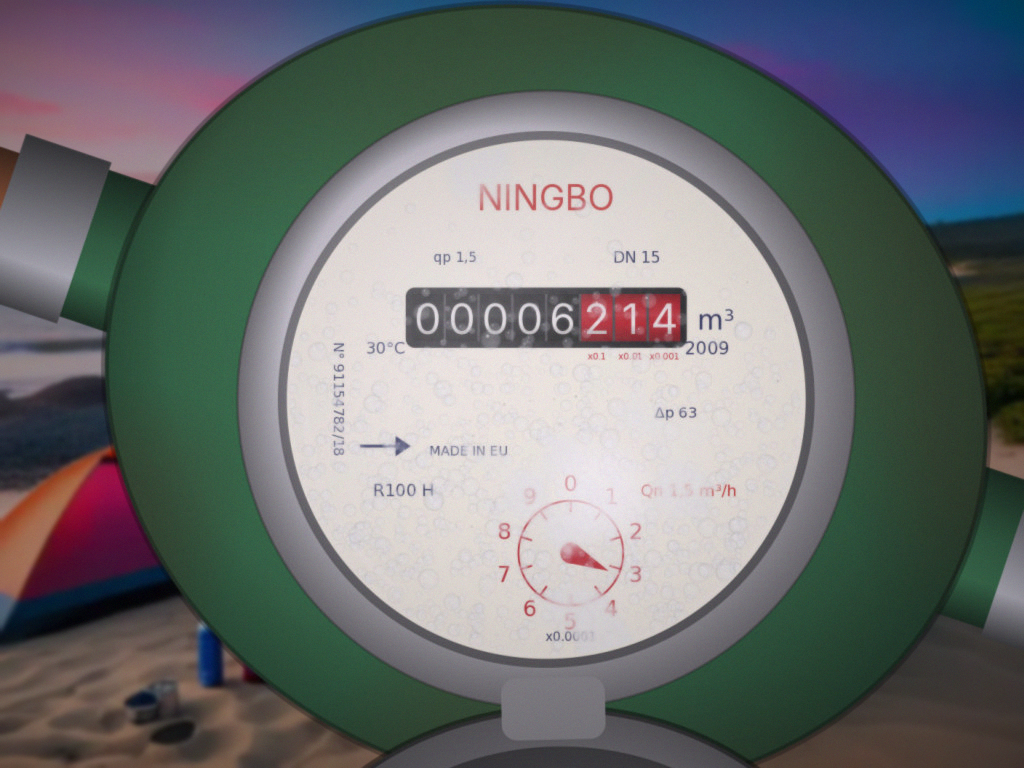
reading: 6.2143m³
